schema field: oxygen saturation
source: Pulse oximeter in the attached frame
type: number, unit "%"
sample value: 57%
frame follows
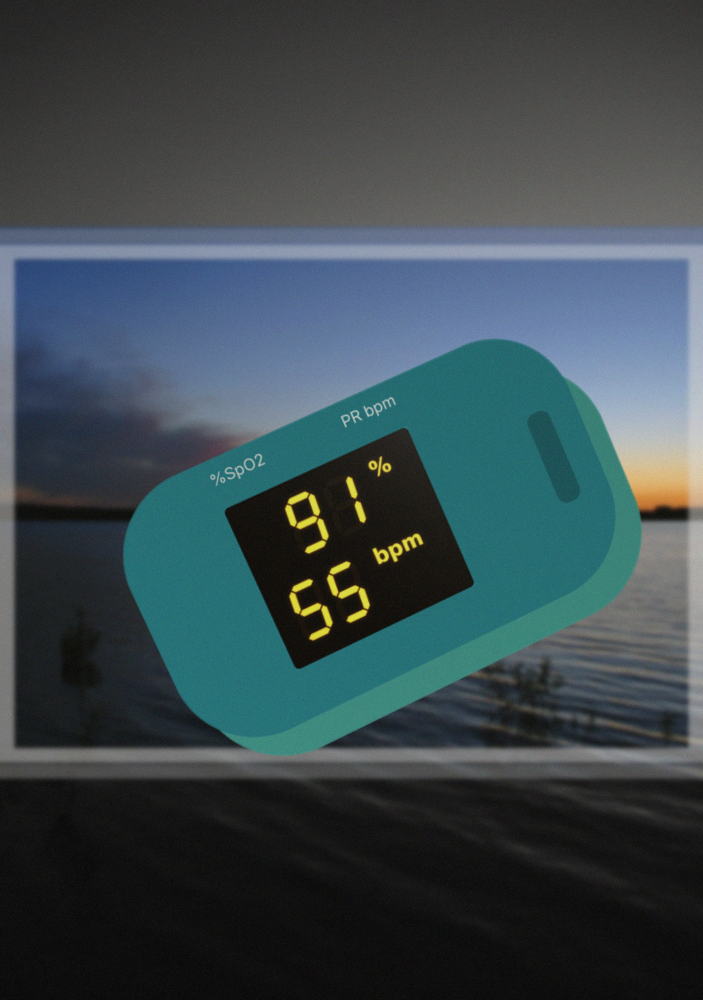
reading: 91%
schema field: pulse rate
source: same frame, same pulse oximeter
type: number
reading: 55bpm
